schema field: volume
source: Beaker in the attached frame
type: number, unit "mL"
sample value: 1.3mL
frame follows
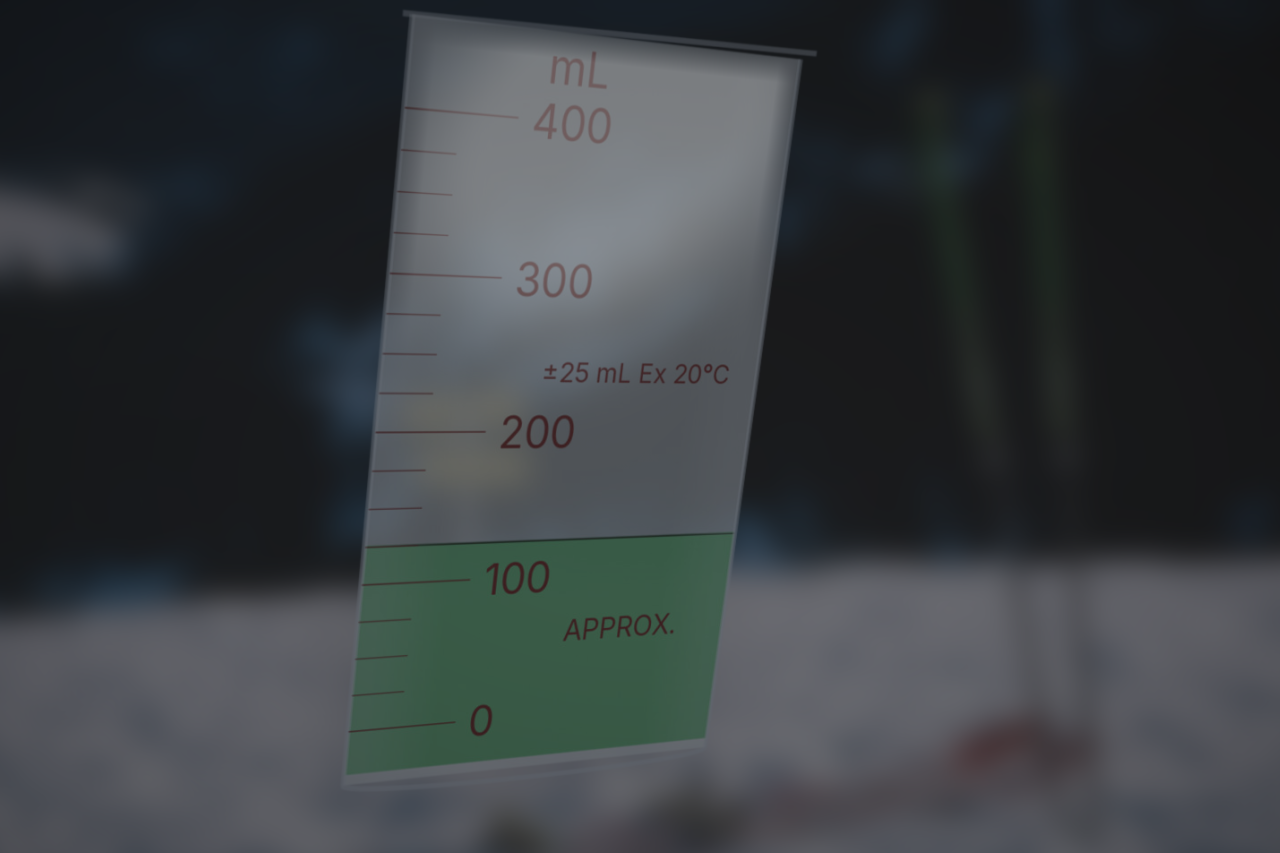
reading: 125mL
